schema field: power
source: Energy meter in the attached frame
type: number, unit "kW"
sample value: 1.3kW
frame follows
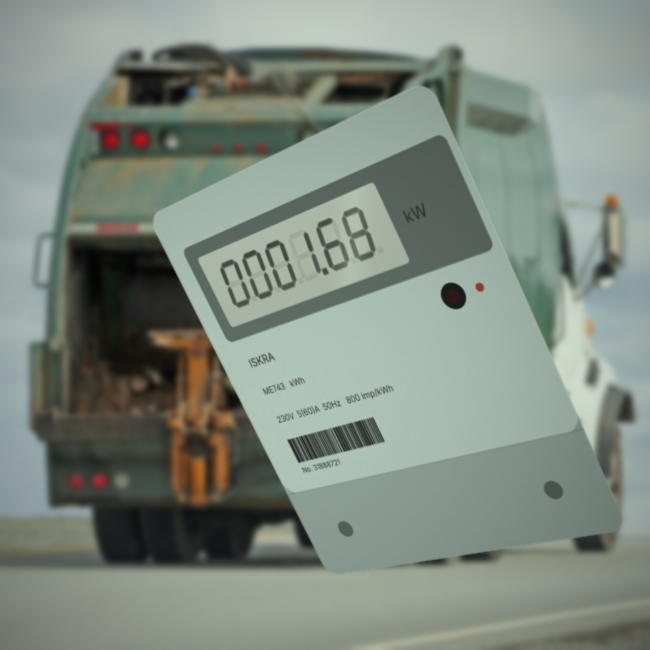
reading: 1.68kW
